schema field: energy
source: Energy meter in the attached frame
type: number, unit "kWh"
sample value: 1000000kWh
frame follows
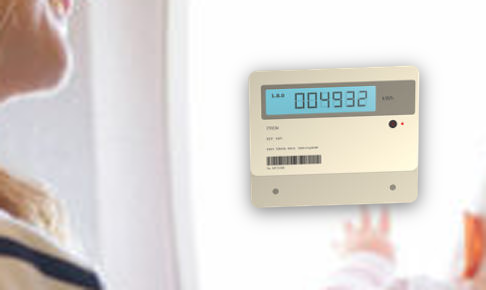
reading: 4932kWh
